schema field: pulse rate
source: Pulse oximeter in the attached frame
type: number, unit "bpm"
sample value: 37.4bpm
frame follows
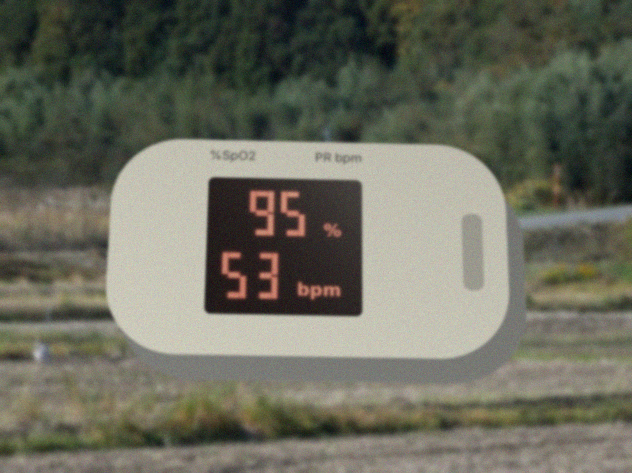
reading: 53bpm
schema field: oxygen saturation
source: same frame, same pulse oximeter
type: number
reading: 95%
